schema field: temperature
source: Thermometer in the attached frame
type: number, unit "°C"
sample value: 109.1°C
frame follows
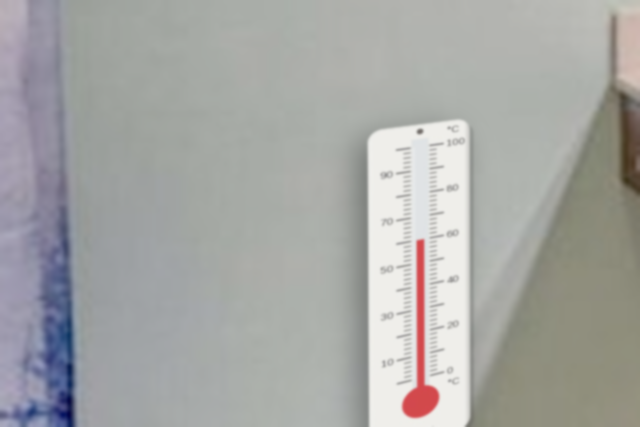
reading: 60°C
